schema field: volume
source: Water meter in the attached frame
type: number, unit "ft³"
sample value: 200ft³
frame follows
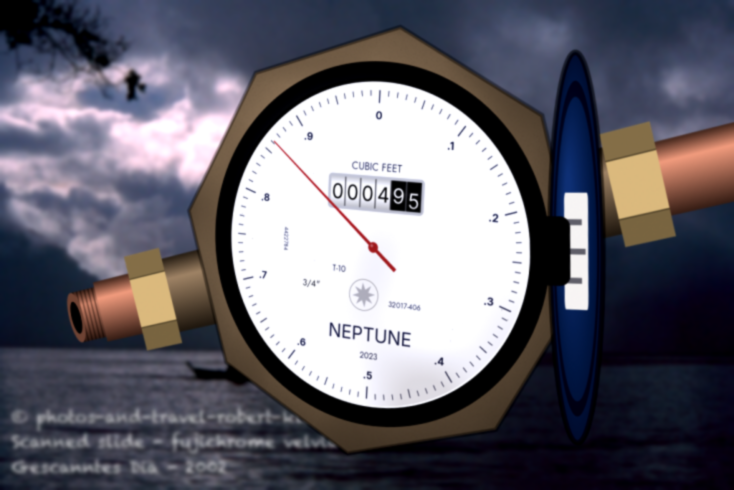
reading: 494.86ft³
